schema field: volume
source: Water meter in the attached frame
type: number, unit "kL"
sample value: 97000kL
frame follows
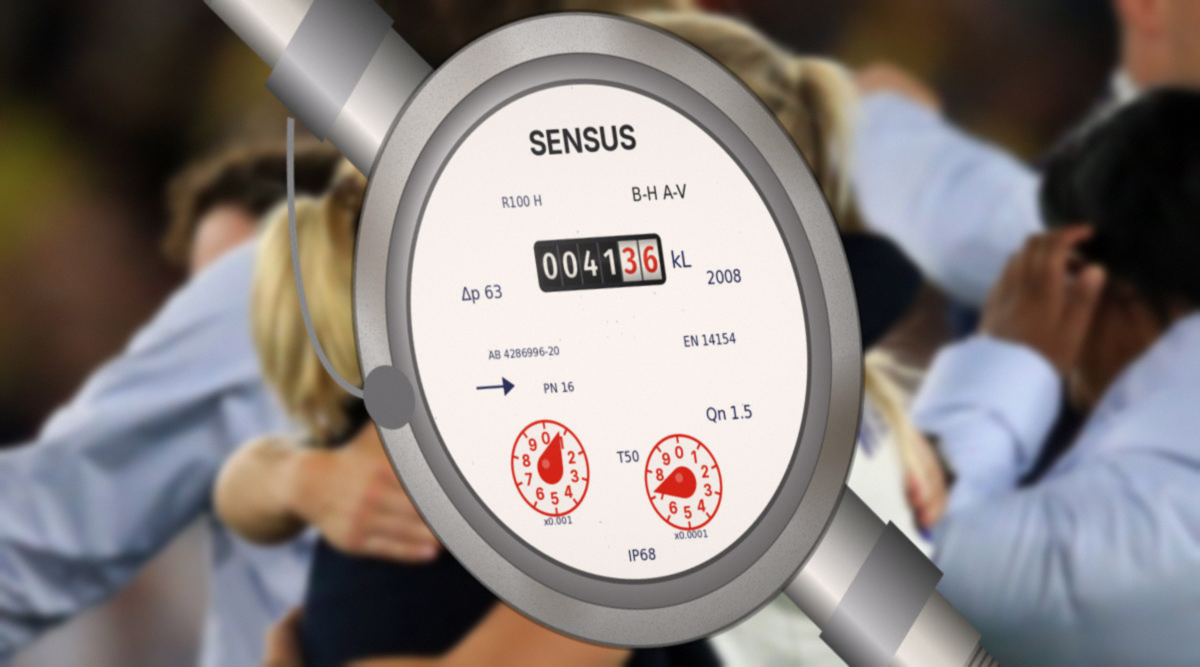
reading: 41.3607kL
